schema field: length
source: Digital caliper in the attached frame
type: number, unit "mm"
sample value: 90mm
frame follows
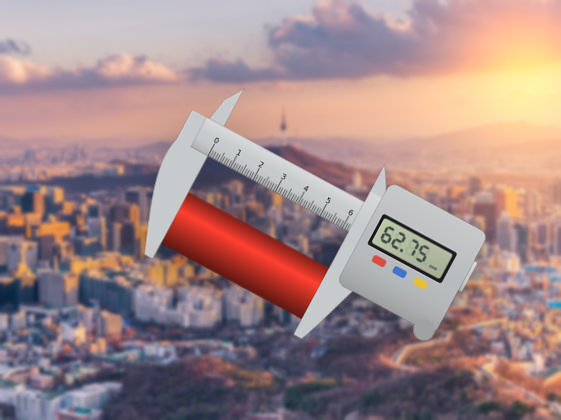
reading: 62.75mm
